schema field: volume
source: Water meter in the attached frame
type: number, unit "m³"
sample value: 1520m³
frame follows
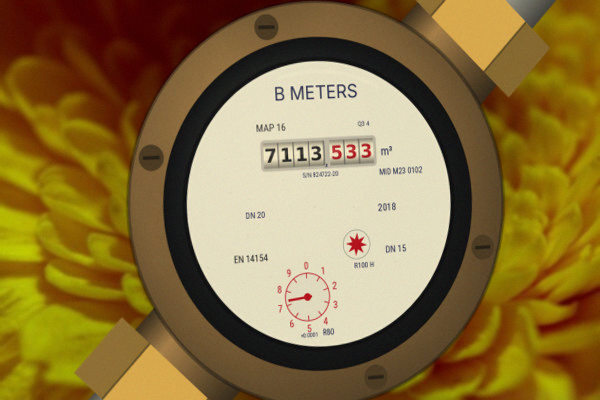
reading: 7113.5337m³
